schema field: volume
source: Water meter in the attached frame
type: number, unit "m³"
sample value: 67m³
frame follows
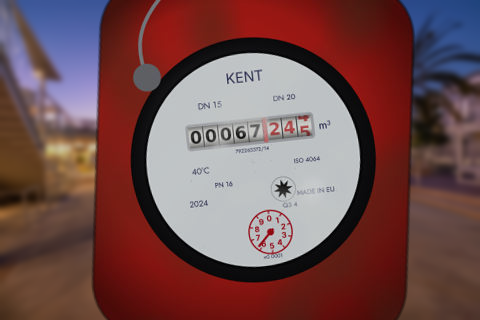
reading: 67.2446m³
